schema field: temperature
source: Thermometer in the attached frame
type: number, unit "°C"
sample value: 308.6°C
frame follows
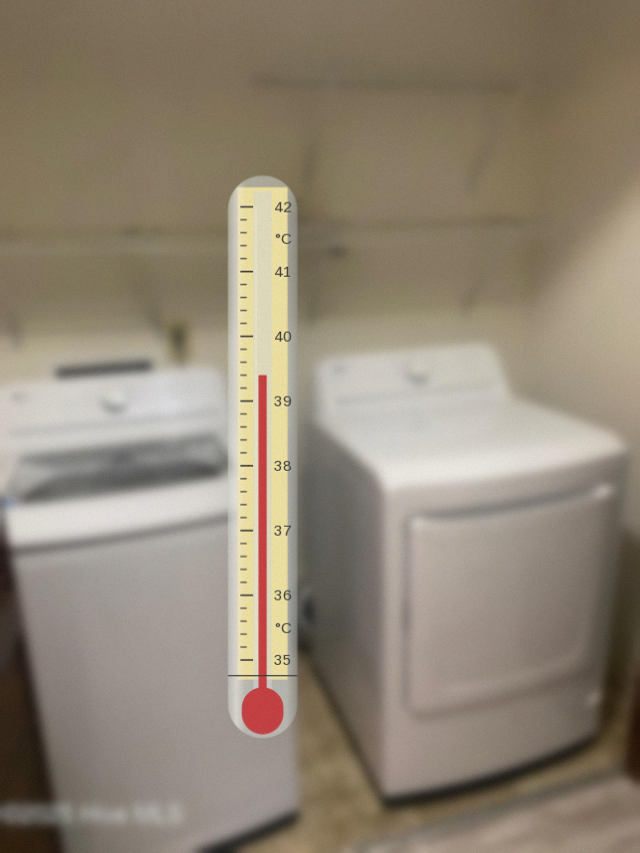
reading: 39.4°C
